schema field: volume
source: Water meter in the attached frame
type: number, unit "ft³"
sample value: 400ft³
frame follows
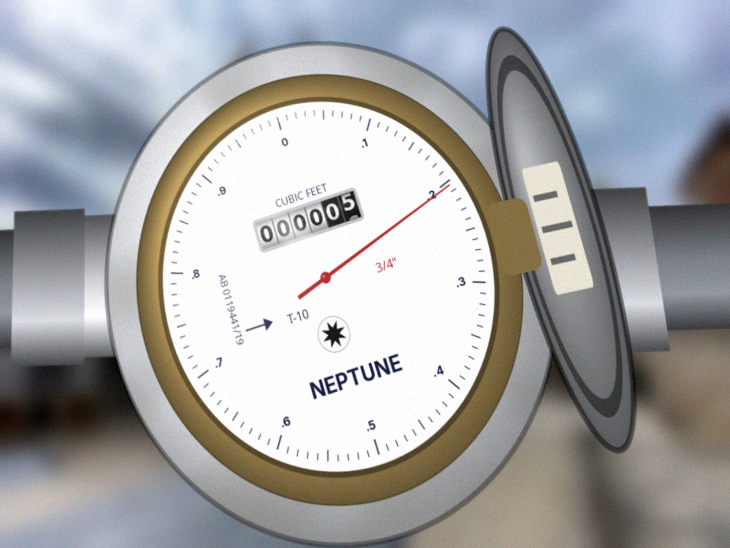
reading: 5.20ft³
